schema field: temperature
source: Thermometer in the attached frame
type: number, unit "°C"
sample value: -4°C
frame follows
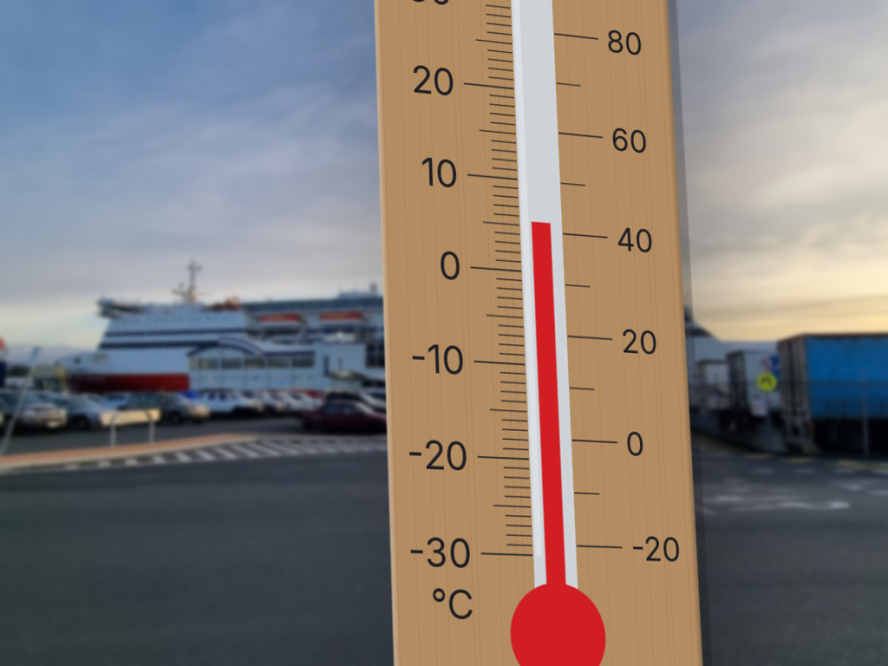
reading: 5.5°C
